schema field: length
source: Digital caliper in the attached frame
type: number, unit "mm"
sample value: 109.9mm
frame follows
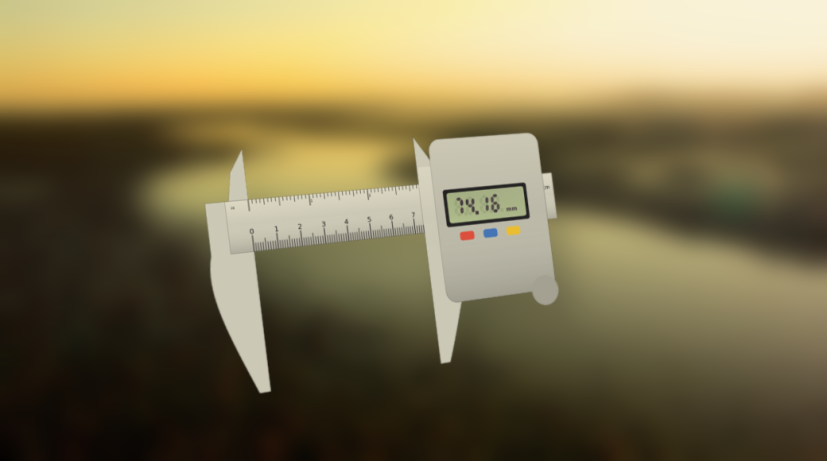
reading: 74.16mm
